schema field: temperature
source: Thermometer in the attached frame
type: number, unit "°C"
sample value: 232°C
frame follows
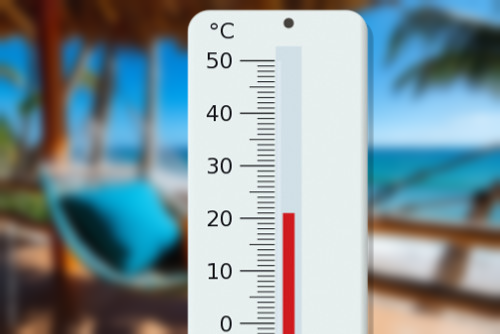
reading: 21°C
